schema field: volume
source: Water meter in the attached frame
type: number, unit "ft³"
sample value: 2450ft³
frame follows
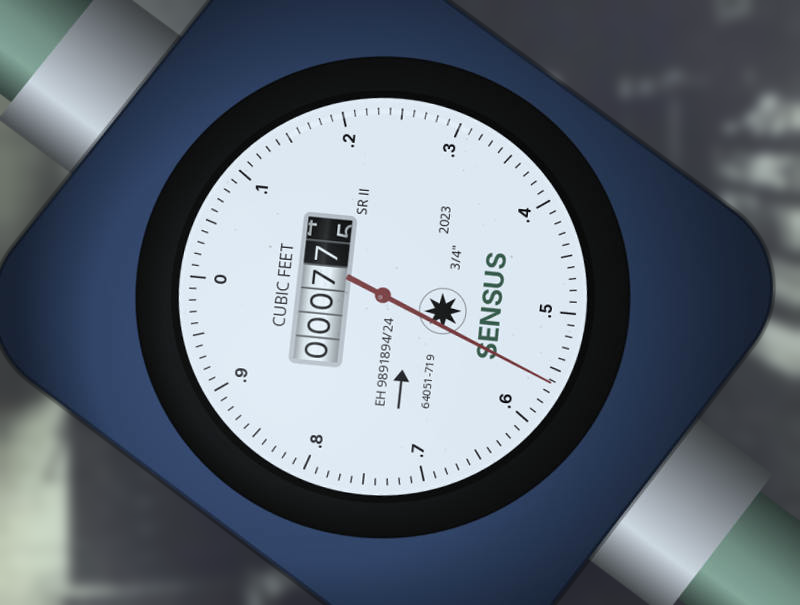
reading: 774.56ft³
